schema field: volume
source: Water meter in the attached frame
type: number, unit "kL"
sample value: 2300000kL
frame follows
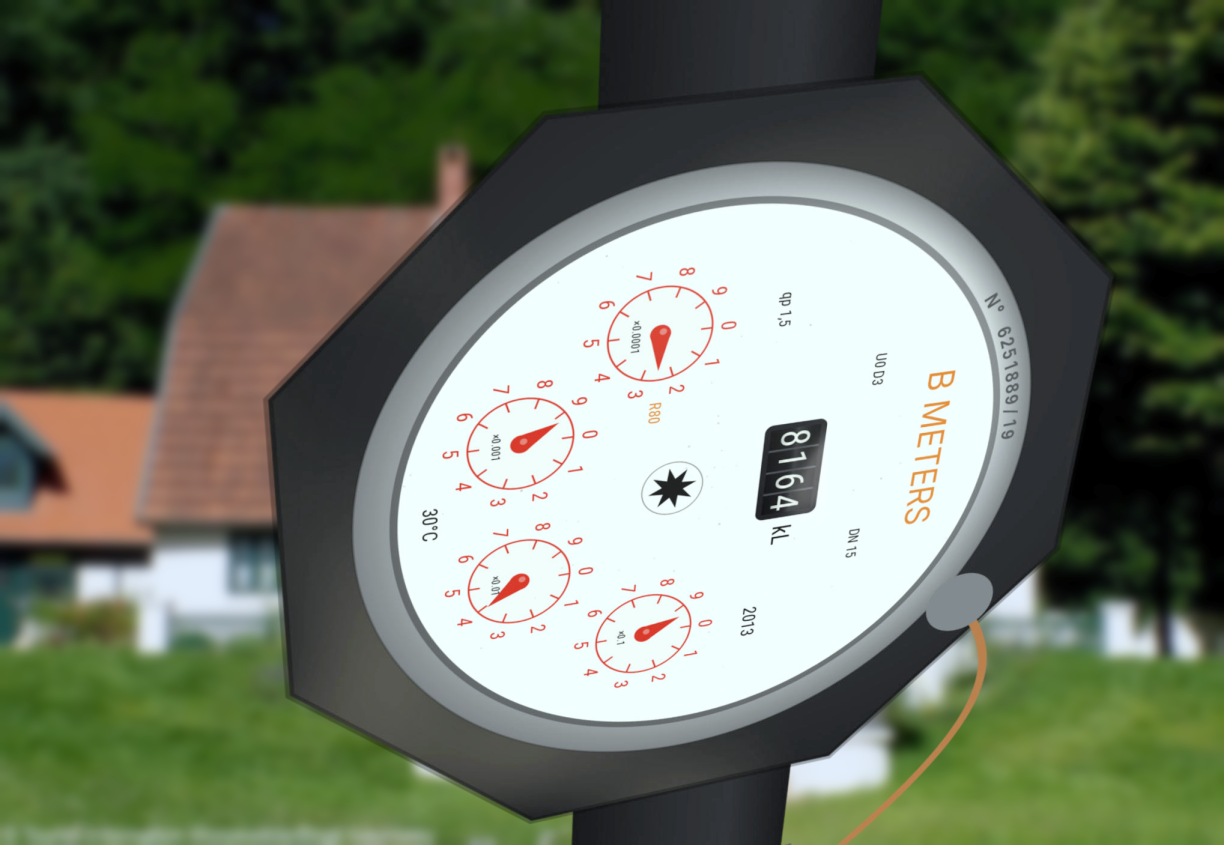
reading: 8163.9392kL
